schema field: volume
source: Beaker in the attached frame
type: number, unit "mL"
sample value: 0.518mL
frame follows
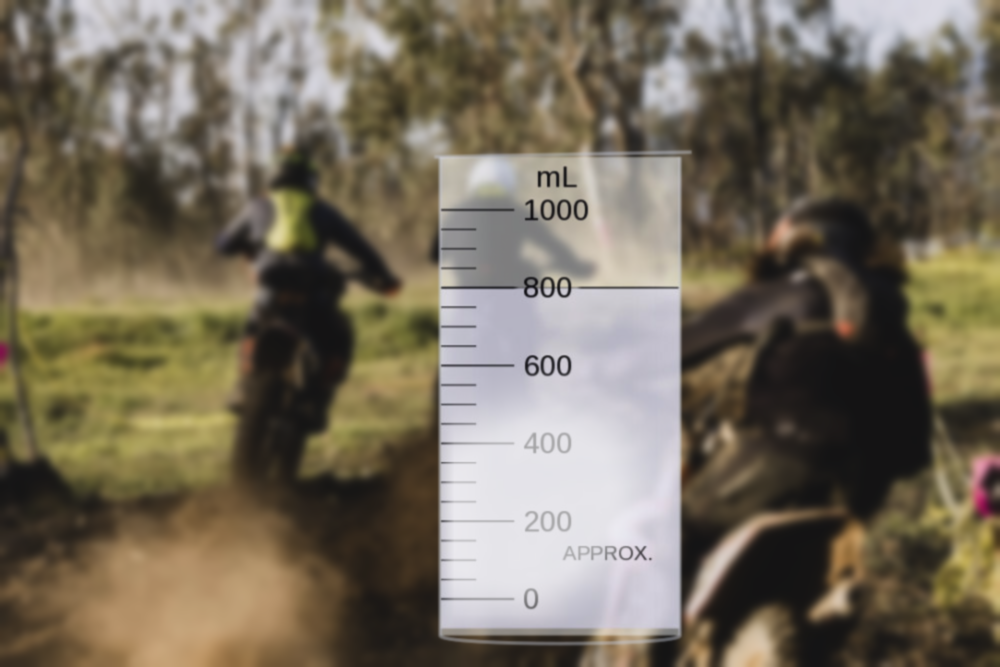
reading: 800mL
